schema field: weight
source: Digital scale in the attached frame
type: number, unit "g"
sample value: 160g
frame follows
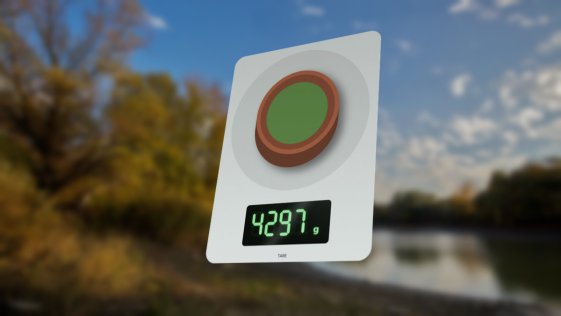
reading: 4297g
